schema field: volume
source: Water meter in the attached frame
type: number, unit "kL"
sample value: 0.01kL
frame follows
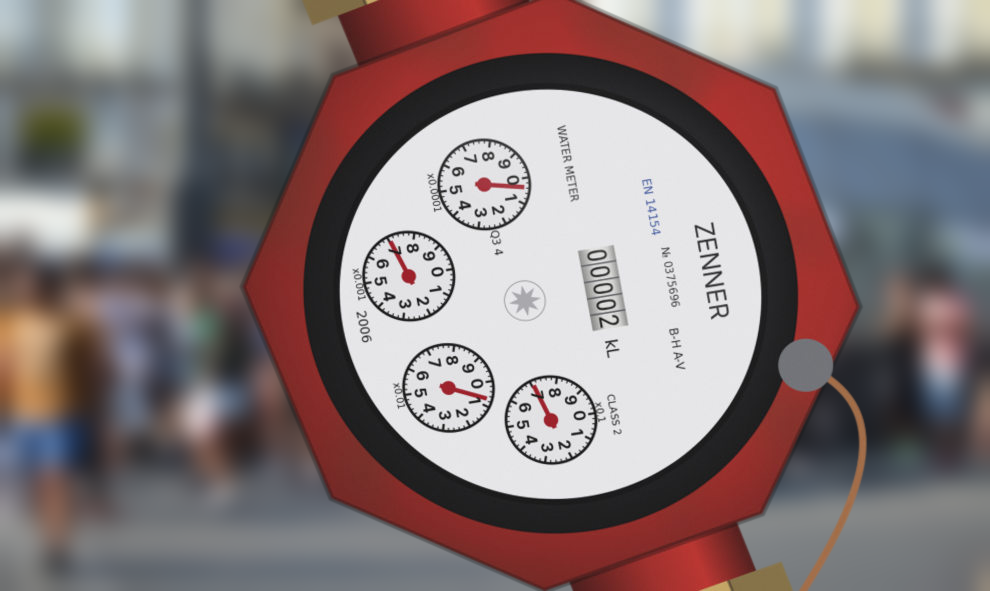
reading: 2.7070kL
